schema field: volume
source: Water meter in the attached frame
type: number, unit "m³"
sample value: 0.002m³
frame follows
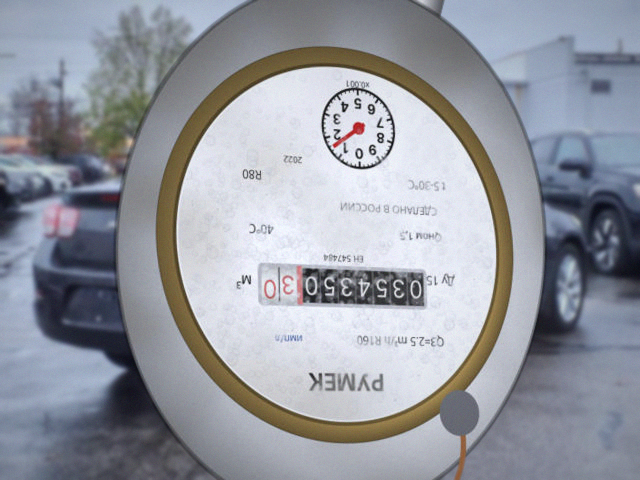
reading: 354350.301m³
